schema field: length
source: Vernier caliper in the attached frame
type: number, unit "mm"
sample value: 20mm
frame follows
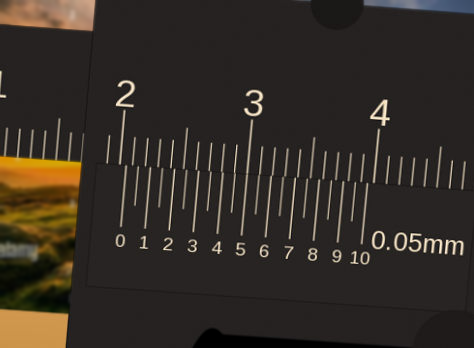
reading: 20.5mm
